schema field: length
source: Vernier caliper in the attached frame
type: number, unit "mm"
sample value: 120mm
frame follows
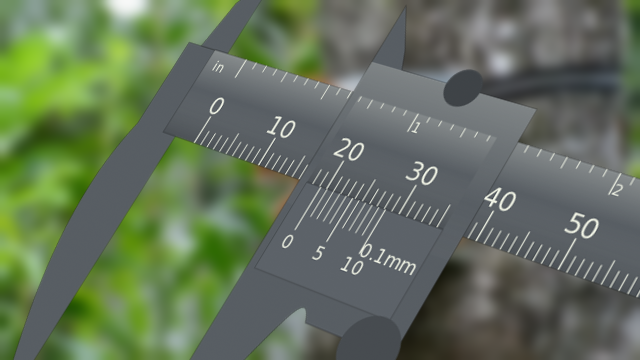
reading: 19.2mm
